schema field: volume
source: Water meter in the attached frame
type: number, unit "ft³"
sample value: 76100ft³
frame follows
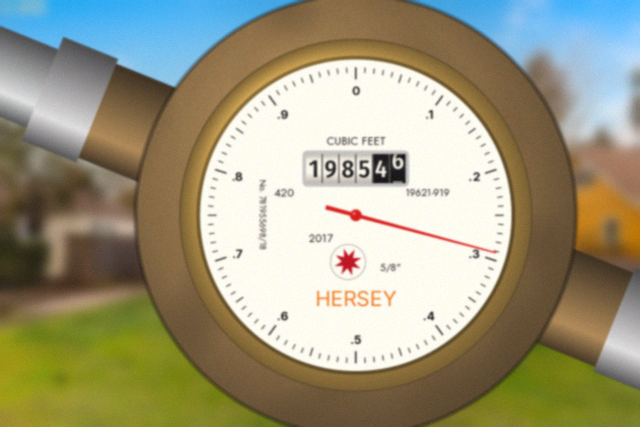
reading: 198546.29ft³
